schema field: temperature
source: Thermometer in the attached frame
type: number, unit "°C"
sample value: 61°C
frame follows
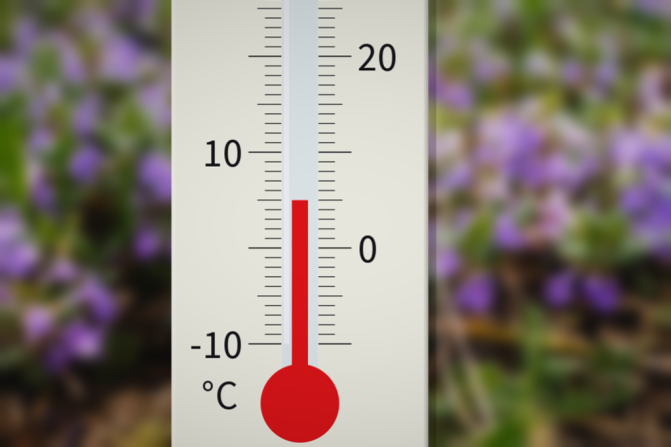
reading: 5°C
